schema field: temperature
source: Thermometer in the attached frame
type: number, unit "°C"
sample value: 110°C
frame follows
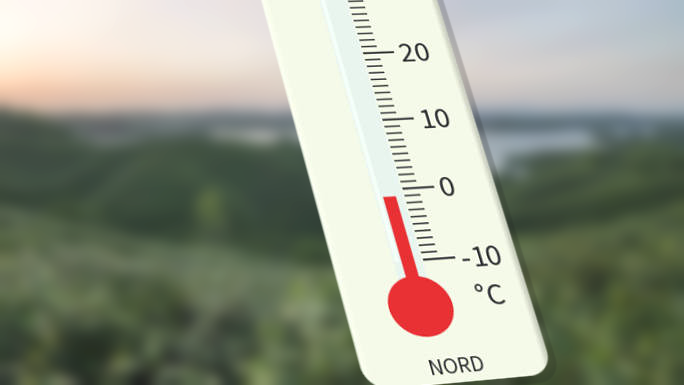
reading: -1°C
